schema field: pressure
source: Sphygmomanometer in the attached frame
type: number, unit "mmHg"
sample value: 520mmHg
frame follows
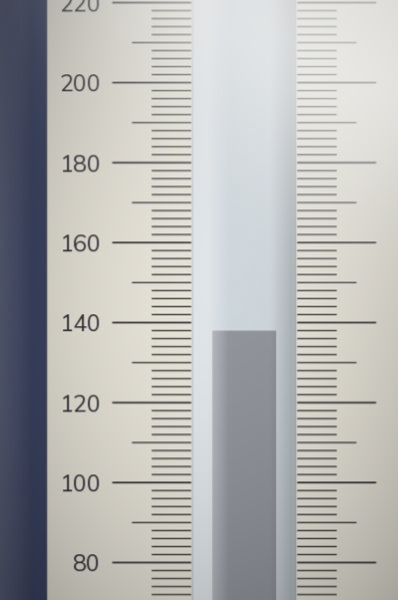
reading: 138mmHg
